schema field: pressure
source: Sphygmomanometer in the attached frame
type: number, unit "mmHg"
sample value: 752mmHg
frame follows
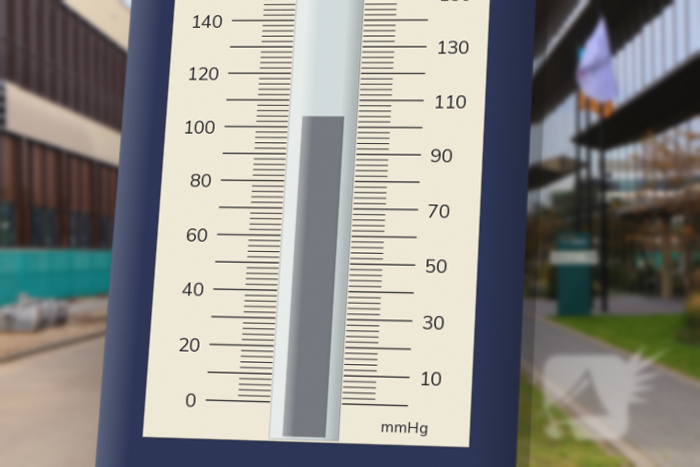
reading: 104mmHg
